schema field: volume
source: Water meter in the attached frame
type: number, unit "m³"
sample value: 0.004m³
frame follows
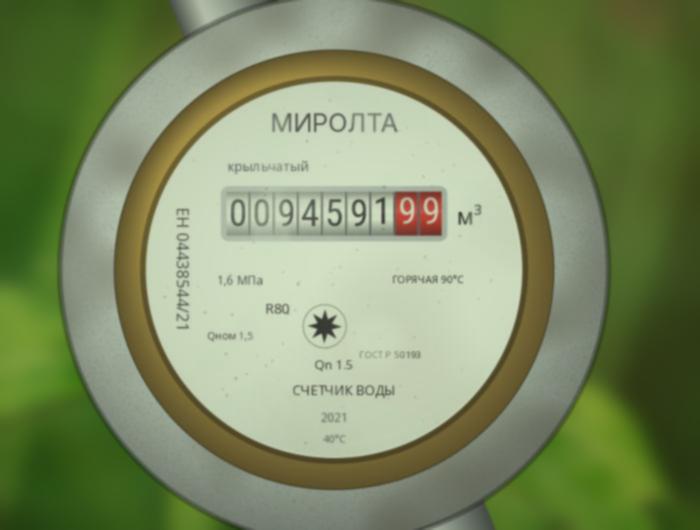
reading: 94591.99m³
